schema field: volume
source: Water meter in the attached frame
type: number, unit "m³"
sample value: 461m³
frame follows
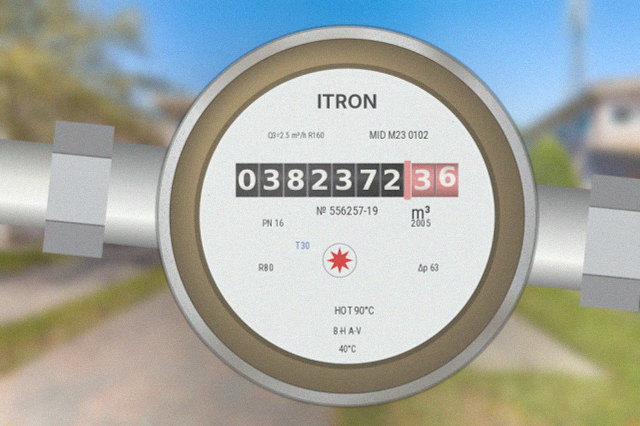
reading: 382372.36m³
